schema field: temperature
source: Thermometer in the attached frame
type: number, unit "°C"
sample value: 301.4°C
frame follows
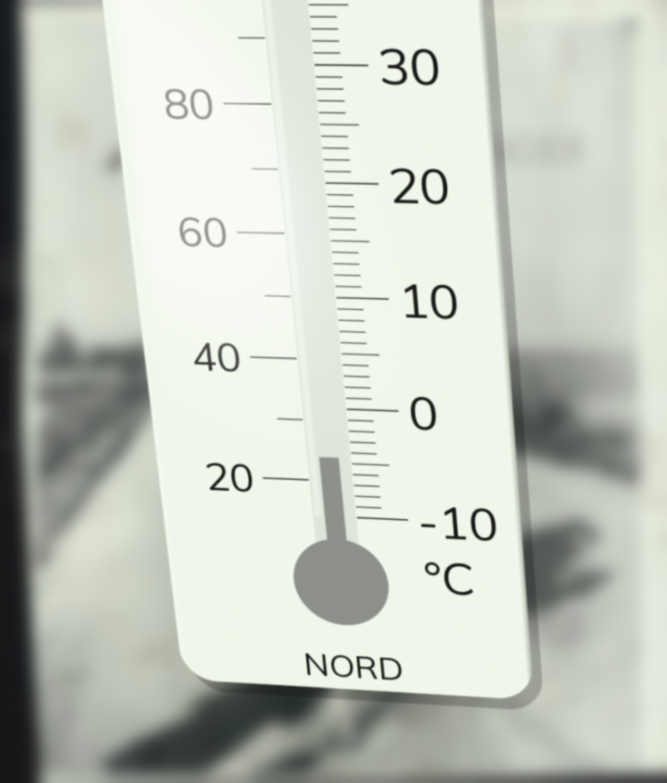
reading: -4.5°C
